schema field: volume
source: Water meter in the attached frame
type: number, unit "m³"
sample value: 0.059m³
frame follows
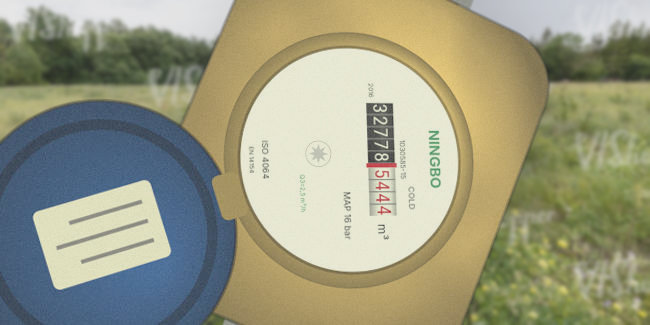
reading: 32778.5444m³
